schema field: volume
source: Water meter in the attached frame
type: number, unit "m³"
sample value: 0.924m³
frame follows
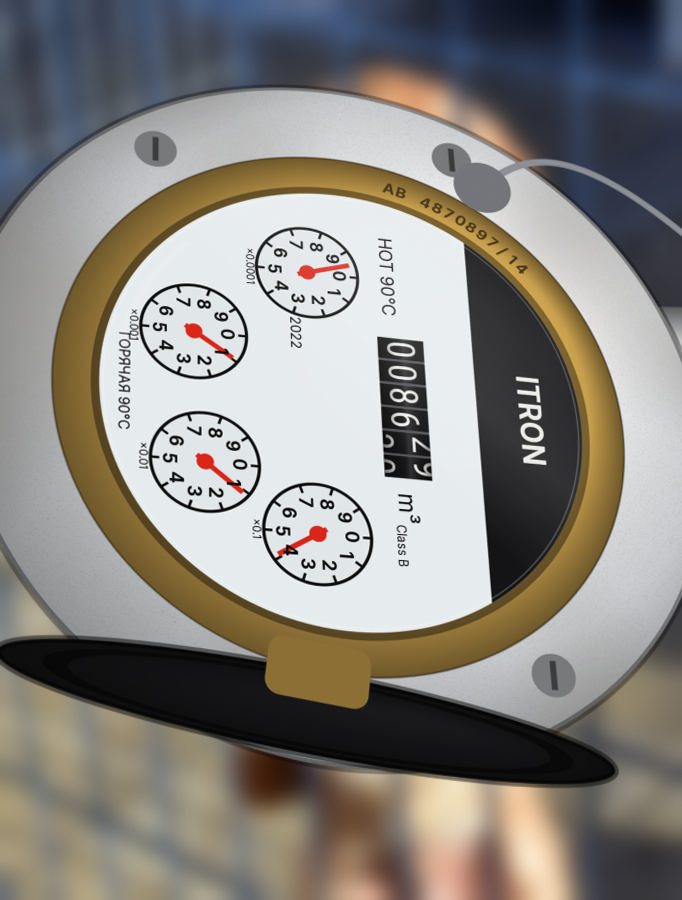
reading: 8629.4109m³
